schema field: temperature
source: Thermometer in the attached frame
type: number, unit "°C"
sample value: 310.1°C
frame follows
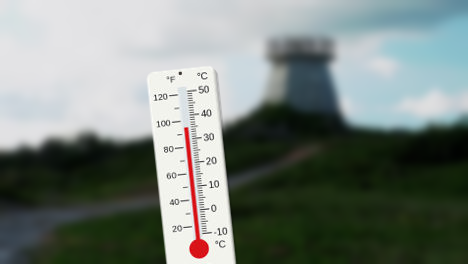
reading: 35°C
